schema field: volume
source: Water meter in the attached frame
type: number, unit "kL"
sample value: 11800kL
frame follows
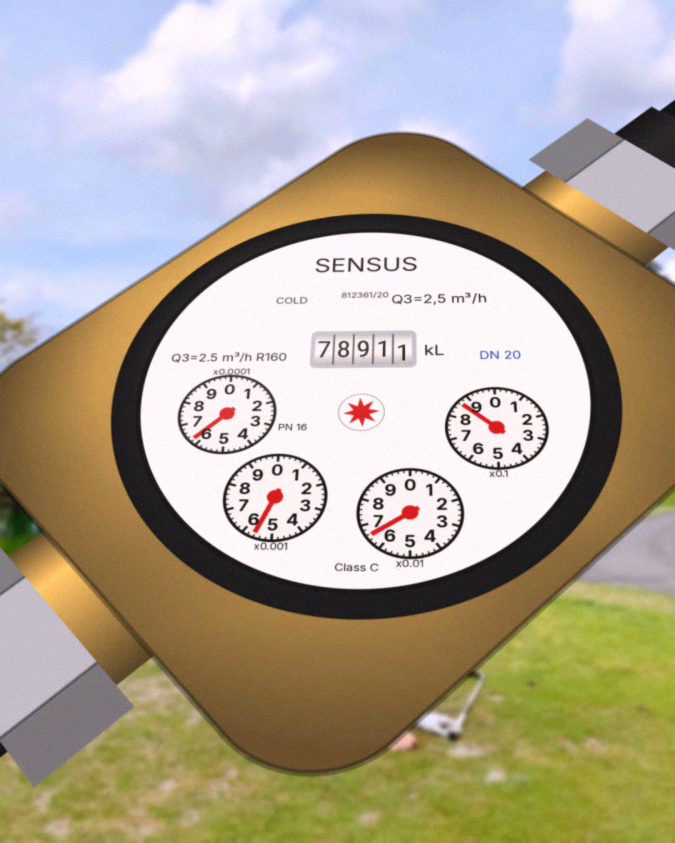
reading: 78910.8656kL
